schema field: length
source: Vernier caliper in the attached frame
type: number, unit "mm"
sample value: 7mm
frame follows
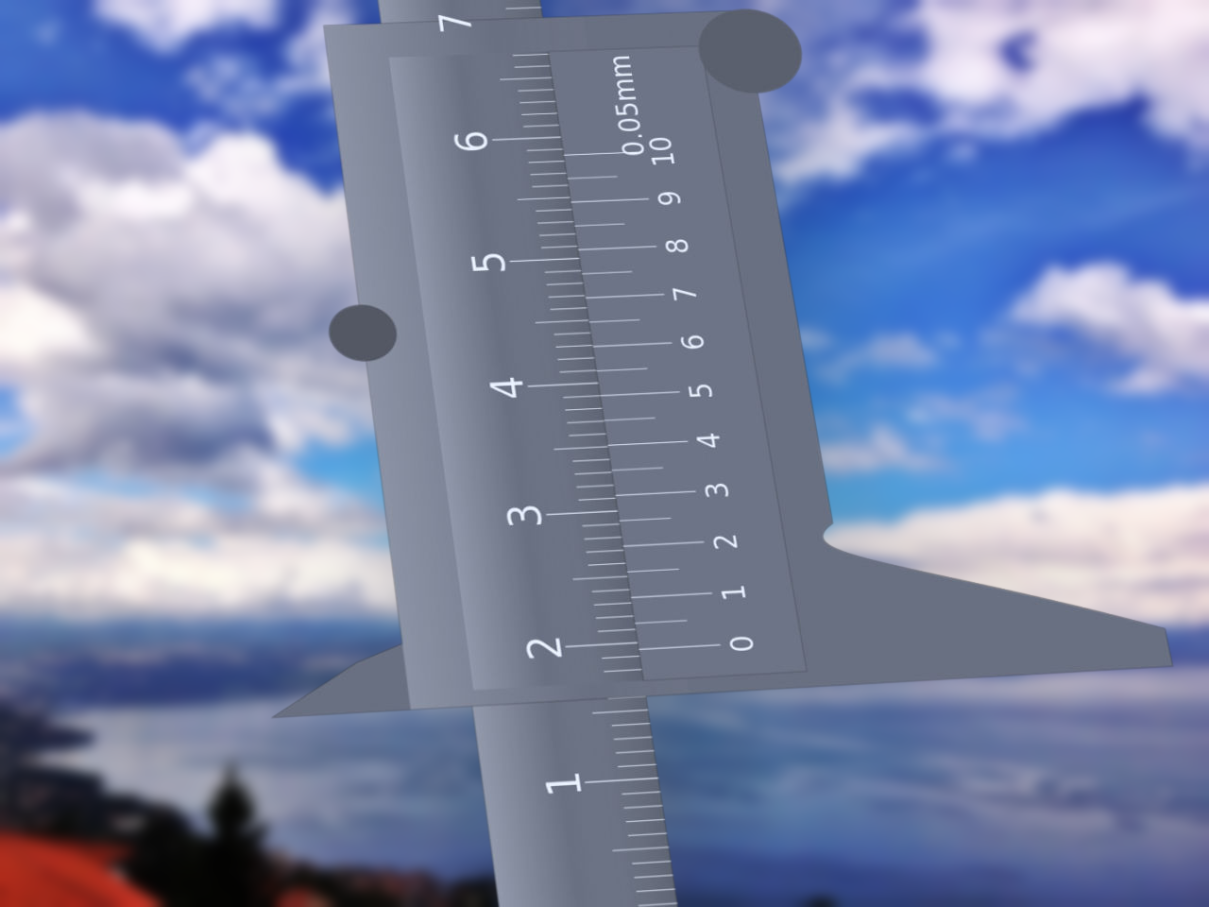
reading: 19.5mm
